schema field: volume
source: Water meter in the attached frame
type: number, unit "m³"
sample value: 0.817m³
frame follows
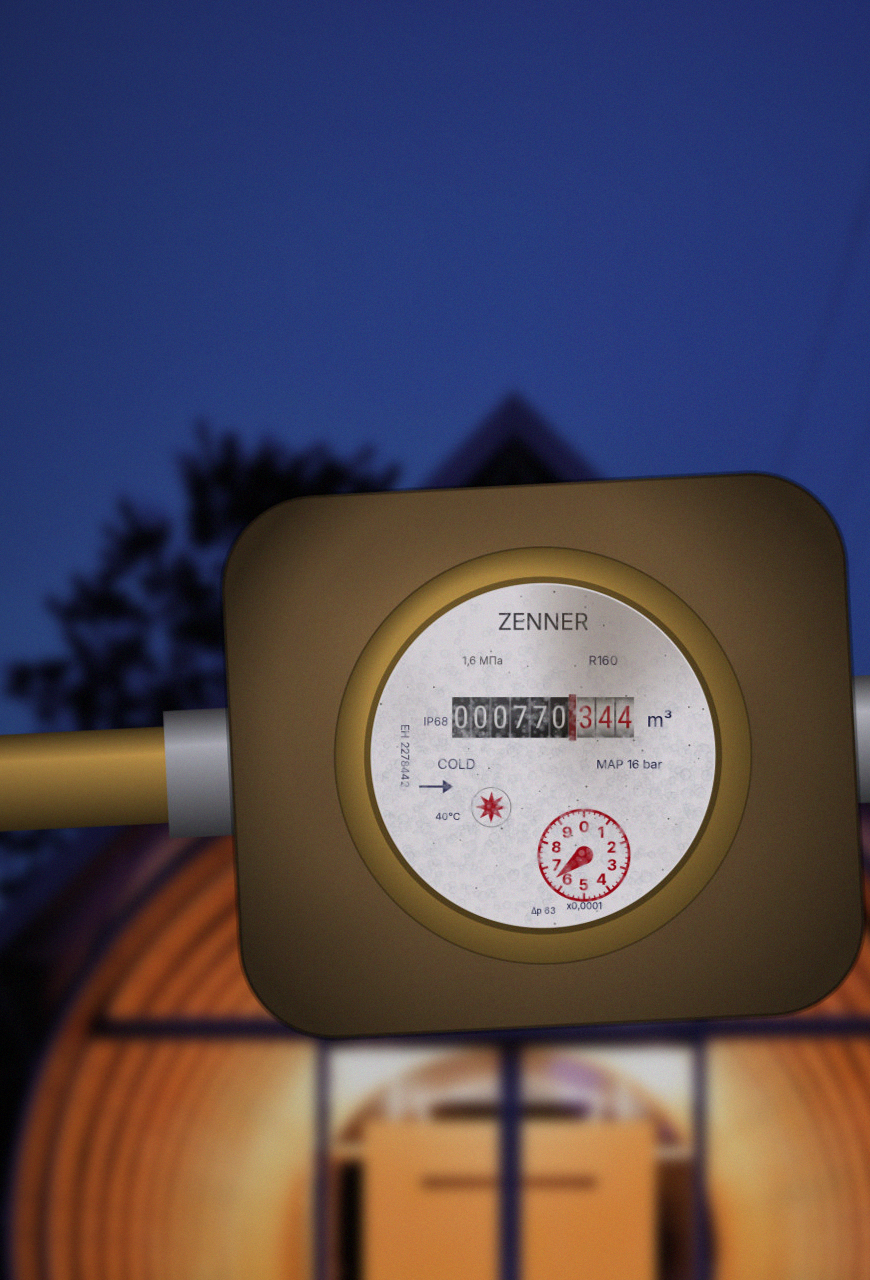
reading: 770.3446m³
